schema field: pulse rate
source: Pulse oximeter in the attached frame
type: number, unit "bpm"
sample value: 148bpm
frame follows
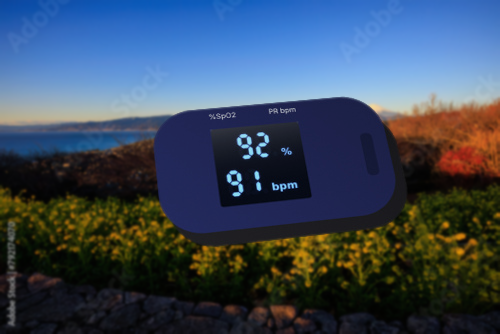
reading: 91bpm
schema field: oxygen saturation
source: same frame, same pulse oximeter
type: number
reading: 92%
